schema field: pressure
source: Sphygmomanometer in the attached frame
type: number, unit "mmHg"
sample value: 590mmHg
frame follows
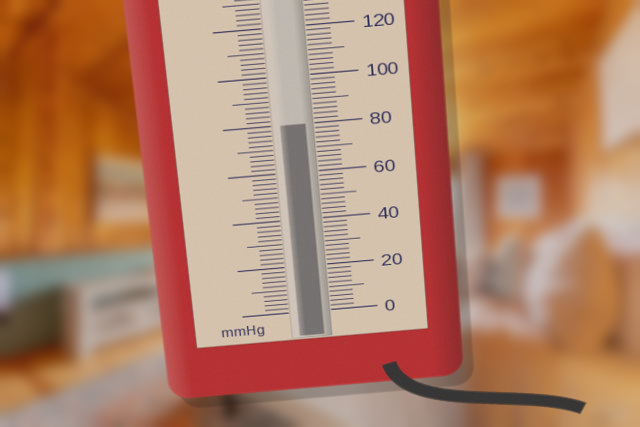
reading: 80mmHg
